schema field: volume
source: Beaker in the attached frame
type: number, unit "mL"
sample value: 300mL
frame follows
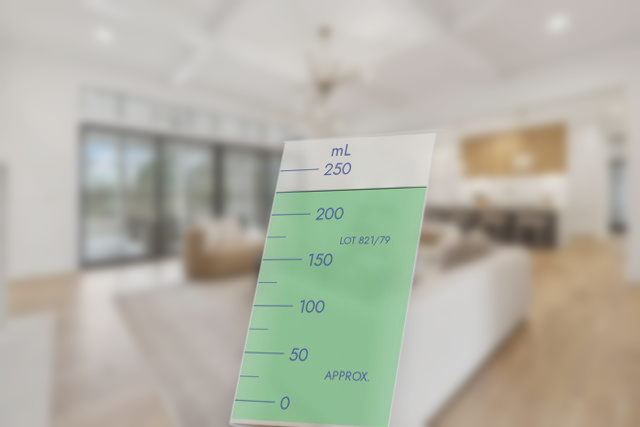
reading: 225mL
